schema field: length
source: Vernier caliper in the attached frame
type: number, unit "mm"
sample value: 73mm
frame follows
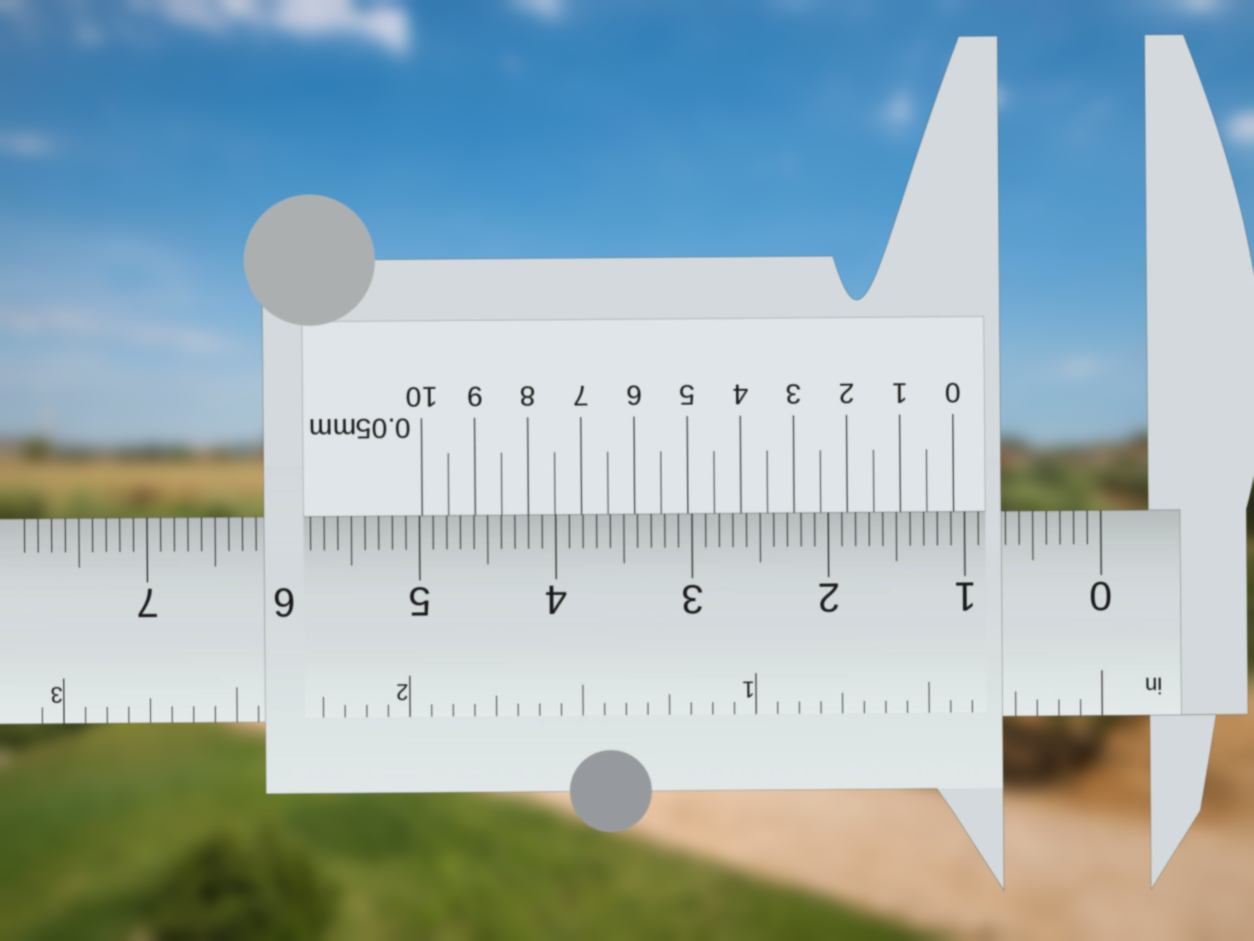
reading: 10.8mm
